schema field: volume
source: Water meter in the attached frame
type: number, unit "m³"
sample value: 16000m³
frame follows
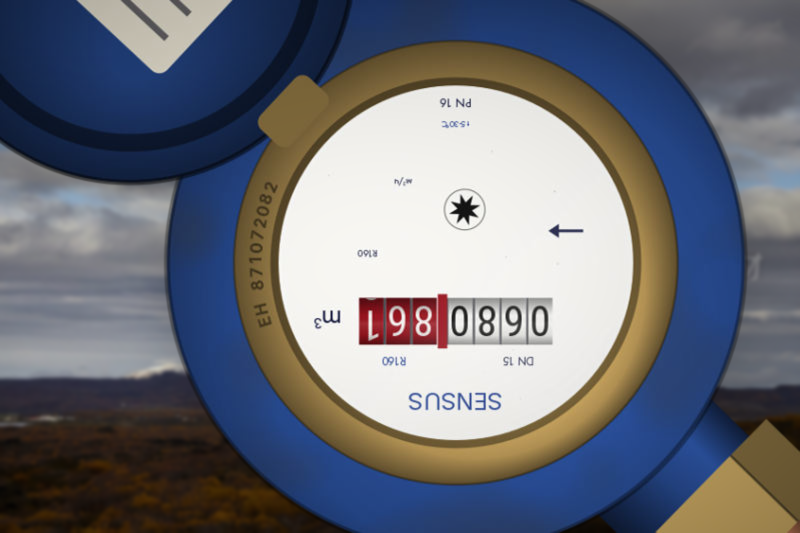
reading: 680.861m³
